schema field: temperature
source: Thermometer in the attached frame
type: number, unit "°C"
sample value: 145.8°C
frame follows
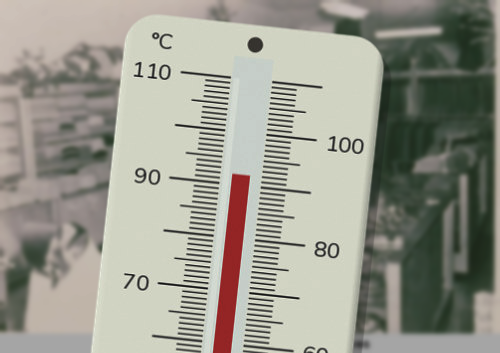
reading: 92°C
